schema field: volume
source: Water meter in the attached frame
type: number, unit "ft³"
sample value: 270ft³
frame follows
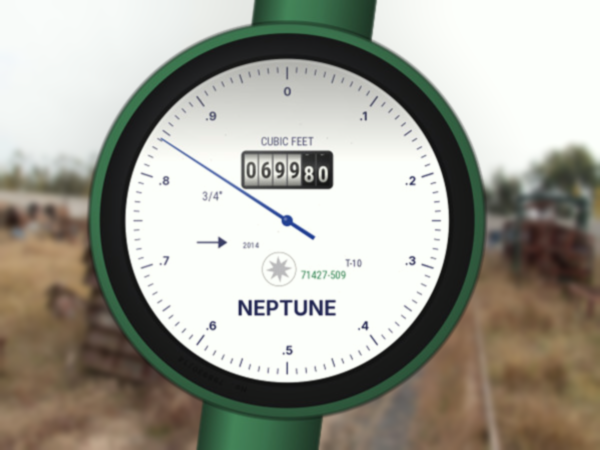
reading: 69979.84ft³
